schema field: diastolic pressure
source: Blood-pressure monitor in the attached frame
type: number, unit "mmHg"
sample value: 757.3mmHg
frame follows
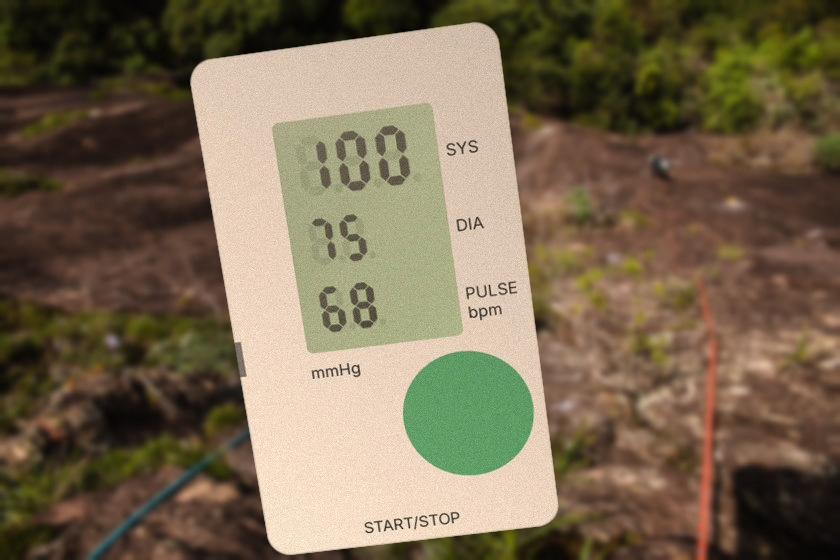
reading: 75mmHg
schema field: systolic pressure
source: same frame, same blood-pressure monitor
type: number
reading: 100mmHg
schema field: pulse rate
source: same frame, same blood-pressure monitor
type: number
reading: 68bpm
